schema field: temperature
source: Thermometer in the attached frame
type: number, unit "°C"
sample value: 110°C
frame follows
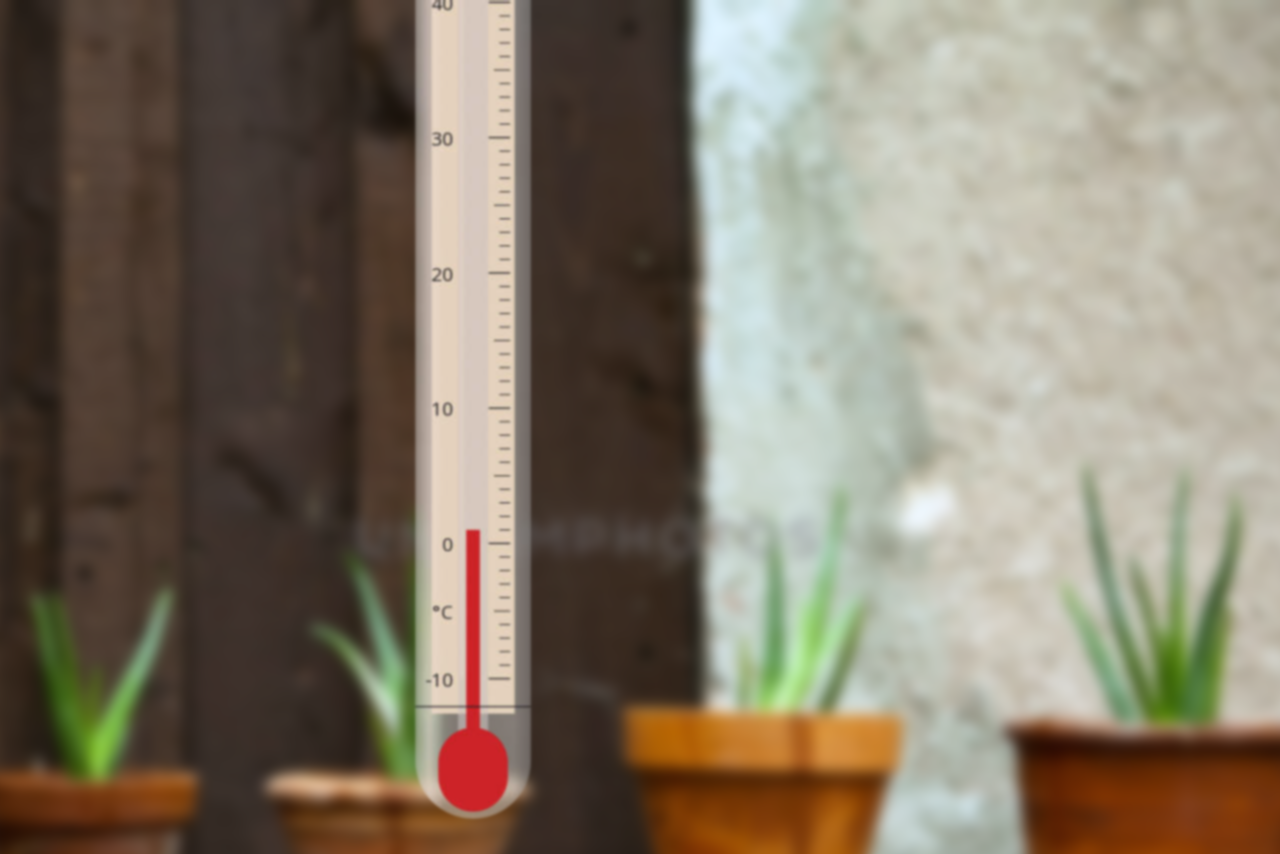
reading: 1°C
